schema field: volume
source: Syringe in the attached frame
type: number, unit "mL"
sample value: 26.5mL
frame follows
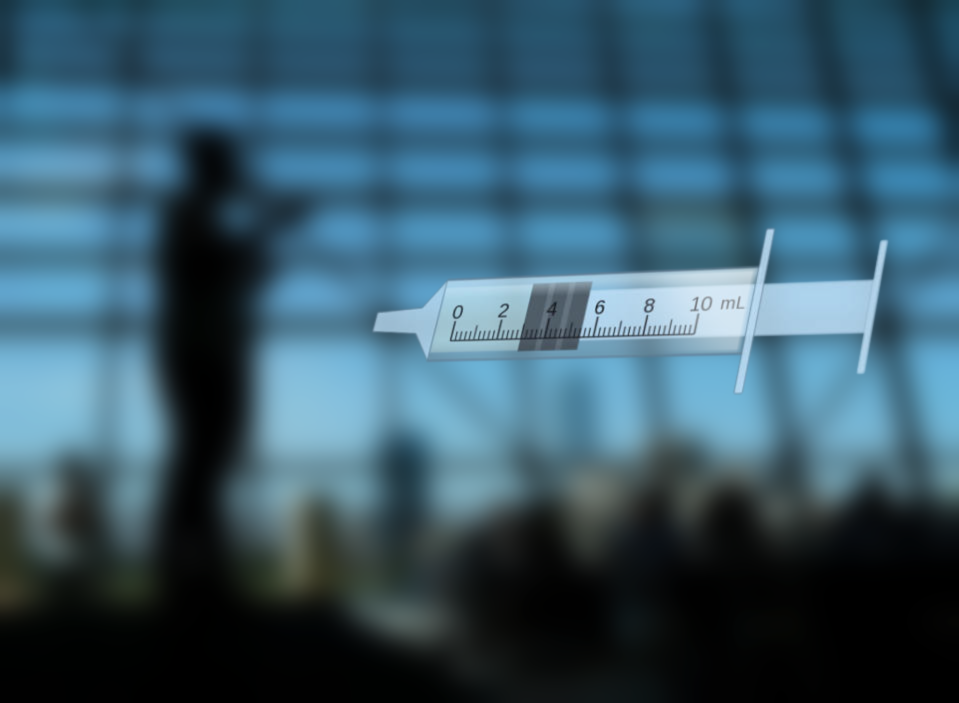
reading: 3mL
